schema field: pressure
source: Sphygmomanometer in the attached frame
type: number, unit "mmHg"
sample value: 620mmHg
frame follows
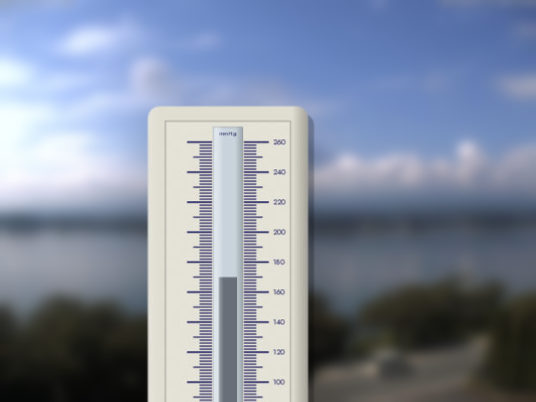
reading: 170mmHg
